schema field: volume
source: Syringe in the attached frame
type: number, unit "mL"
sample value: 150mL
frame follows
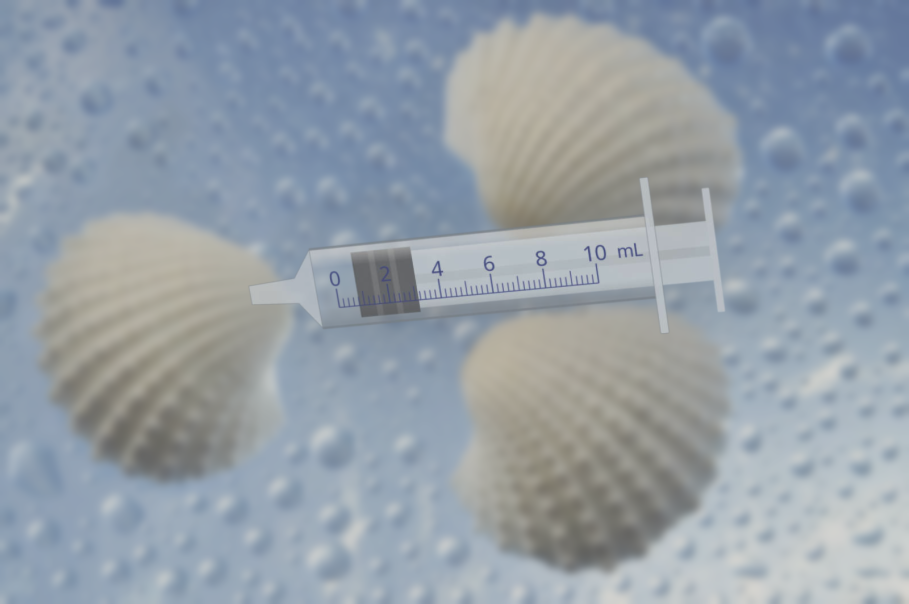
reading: 0.8mL
